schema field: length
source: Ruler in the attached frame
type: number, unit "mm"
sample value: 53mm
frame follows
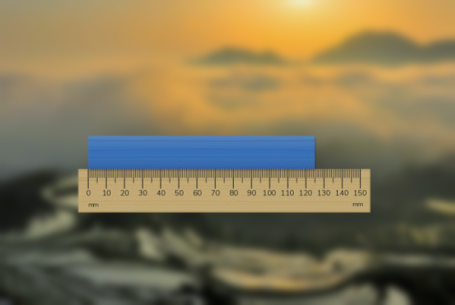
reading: 125mm
